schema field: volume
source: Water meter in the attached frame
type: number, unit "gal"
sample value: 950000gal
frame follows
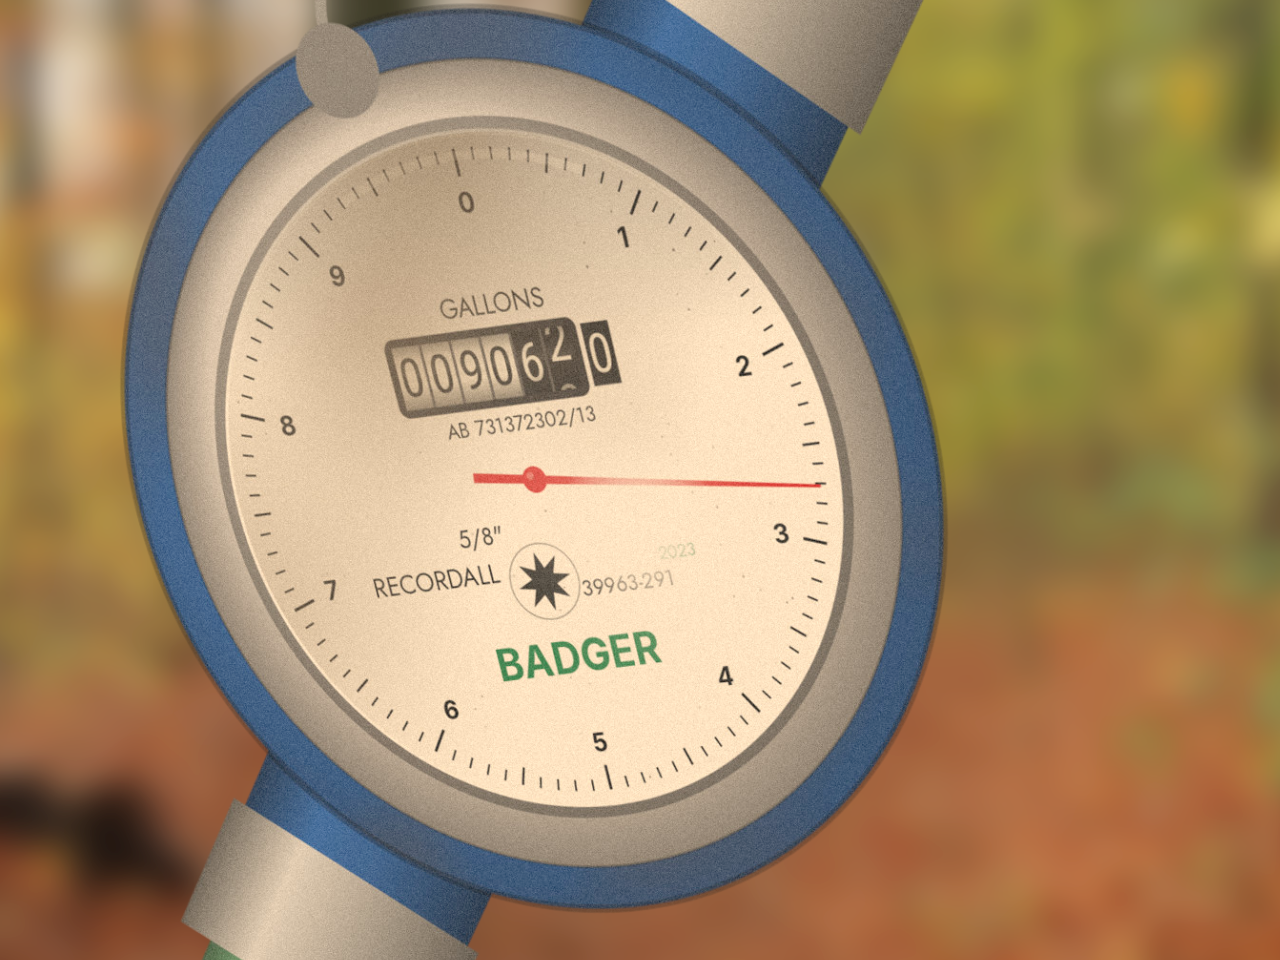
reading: 90622.7gal
